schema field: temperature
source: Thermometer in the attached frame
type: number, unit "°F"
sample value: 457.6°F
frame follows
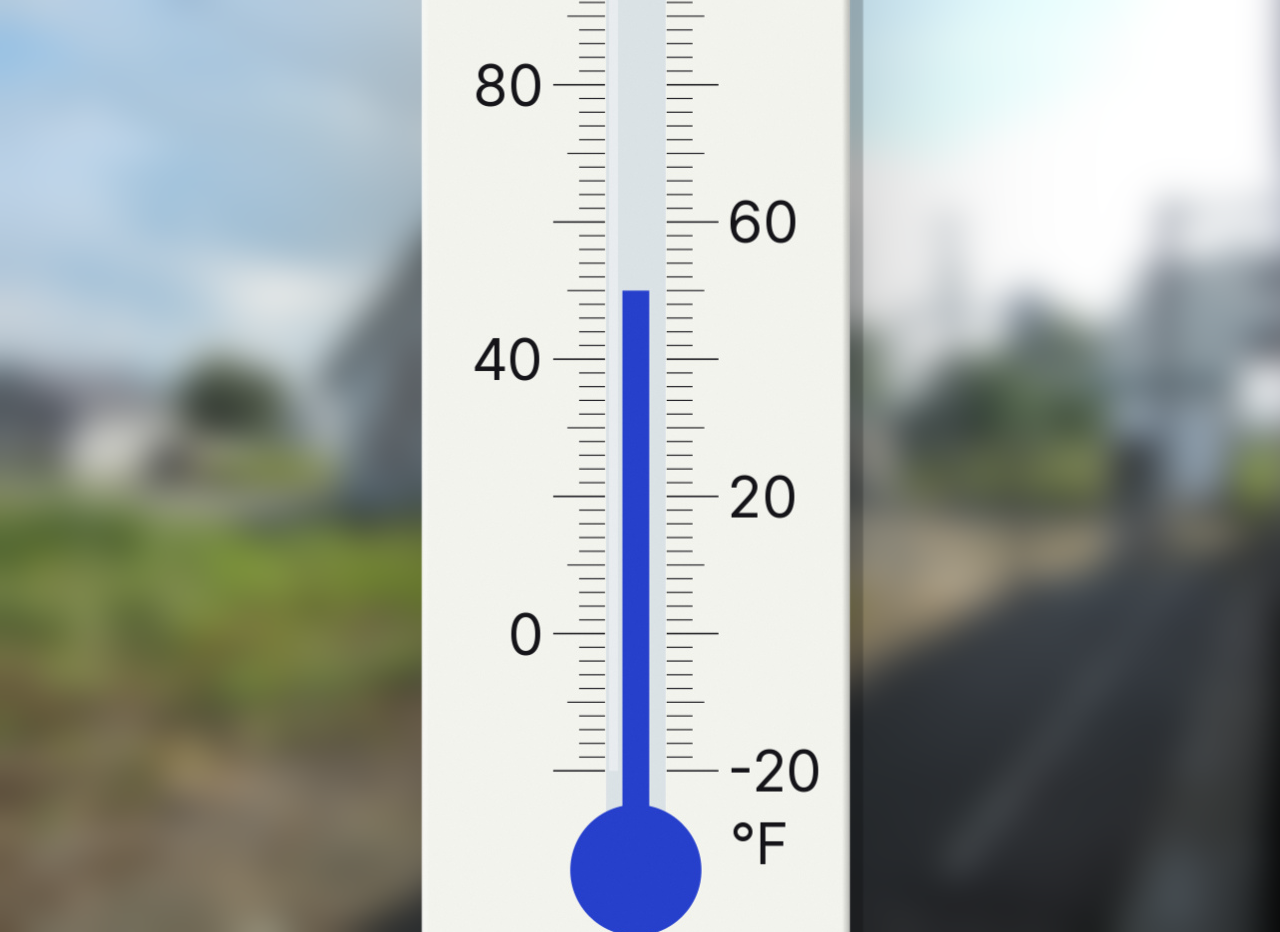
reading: 50°F
